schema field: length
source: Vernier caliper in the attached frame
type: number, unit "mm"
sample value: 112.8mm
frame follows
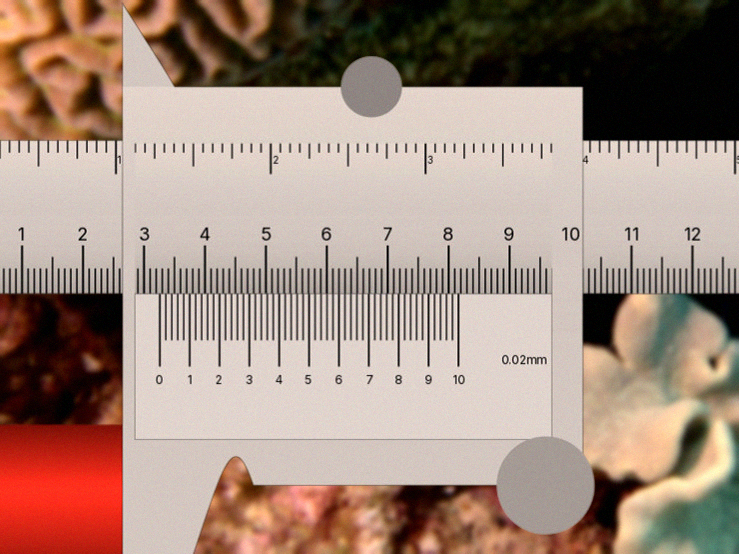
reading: 32.6mm
